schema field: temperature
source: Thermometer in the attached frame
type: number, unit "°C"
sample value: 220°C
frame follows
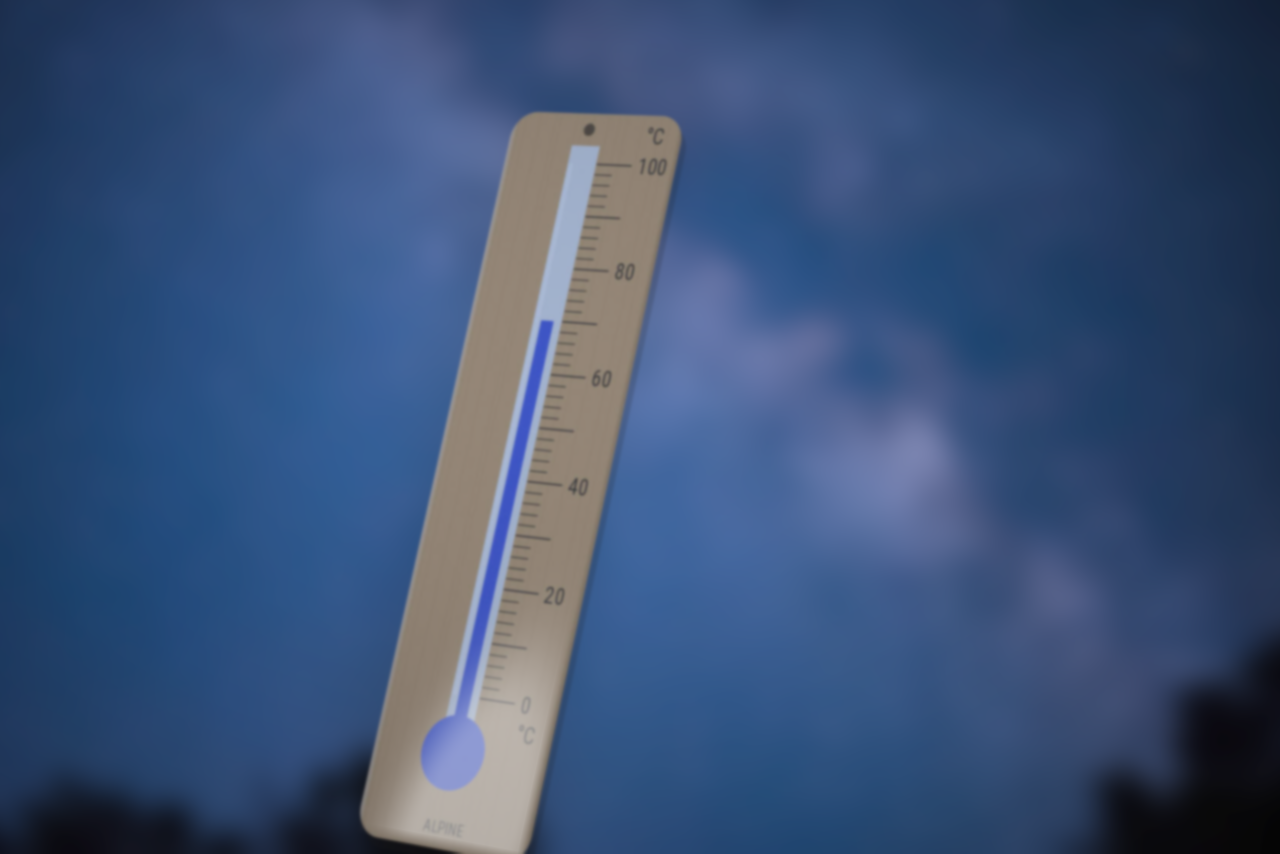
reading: 70°C
